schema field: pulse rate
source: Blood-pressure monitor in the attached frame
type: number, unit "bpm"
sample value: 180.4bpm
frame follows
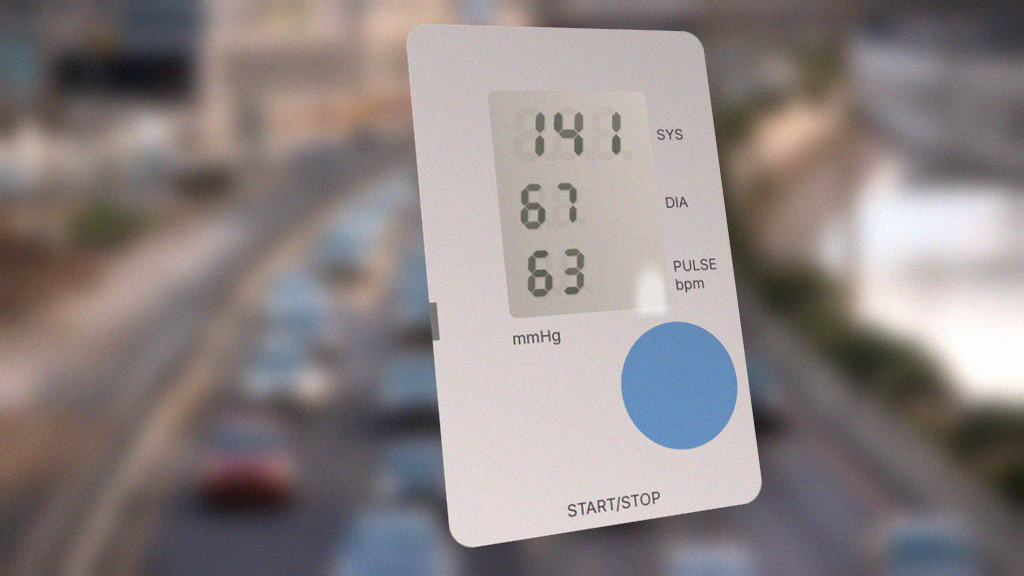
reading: 63bpm
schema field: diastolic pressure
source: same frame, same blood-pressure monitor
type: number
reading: 67mmHg
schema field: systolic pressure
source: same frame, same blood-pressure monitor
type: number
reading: 141mmHg
